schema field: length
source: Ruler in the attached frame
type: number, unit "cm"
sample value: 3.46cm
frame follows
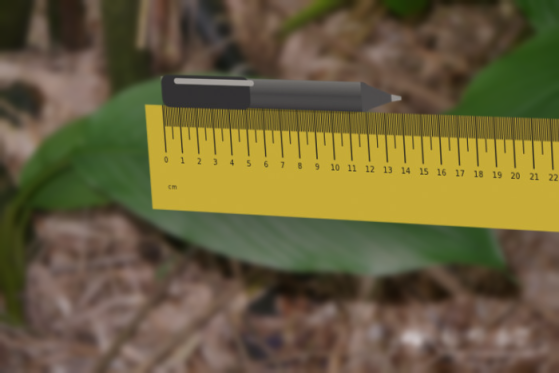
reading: 14cm
